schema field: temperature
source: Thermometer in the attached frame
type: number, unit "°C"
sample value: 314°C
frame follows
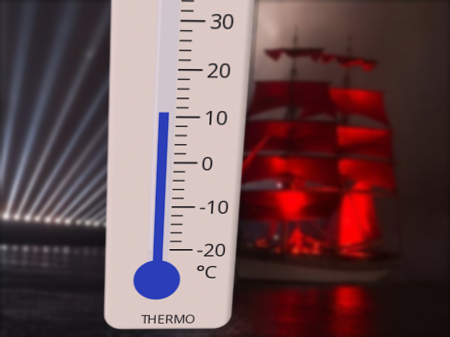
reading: 11°C
